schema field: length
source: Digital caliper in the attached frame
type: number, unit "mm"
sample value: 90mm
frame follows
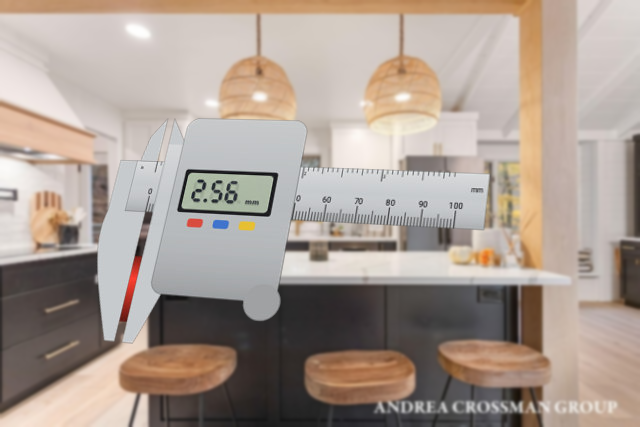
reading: 2.56mm
